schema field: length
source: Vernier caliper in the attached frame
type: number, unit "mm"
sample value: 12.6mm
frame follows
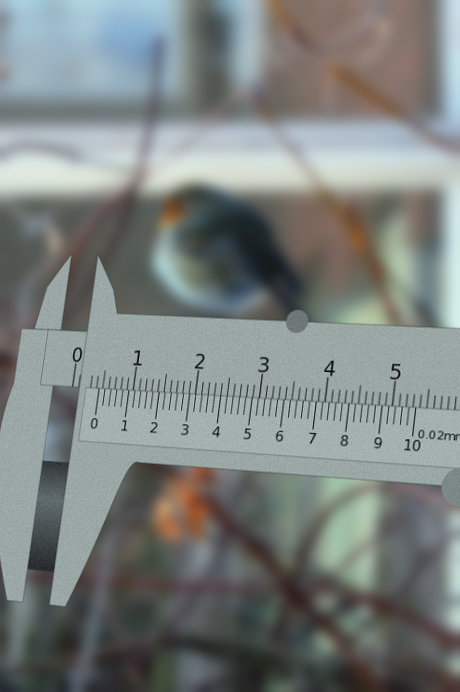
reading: 4.4mm
